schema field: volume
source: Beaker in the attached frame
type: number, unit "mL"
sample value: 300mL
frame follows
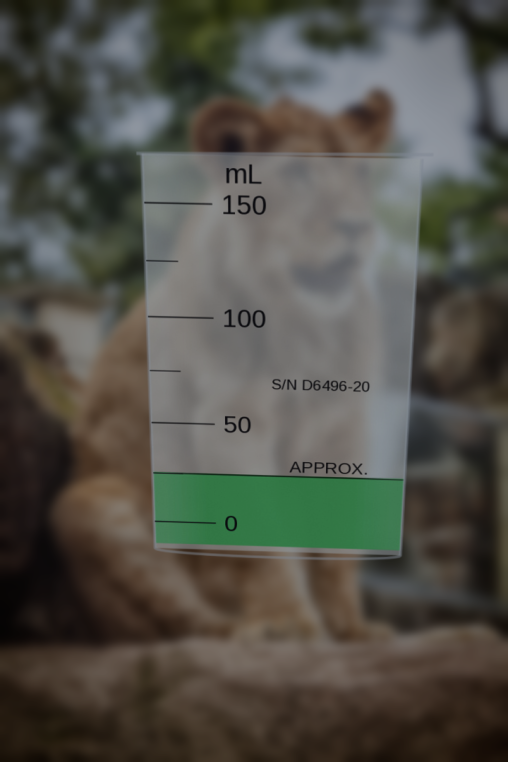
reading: 25mL
